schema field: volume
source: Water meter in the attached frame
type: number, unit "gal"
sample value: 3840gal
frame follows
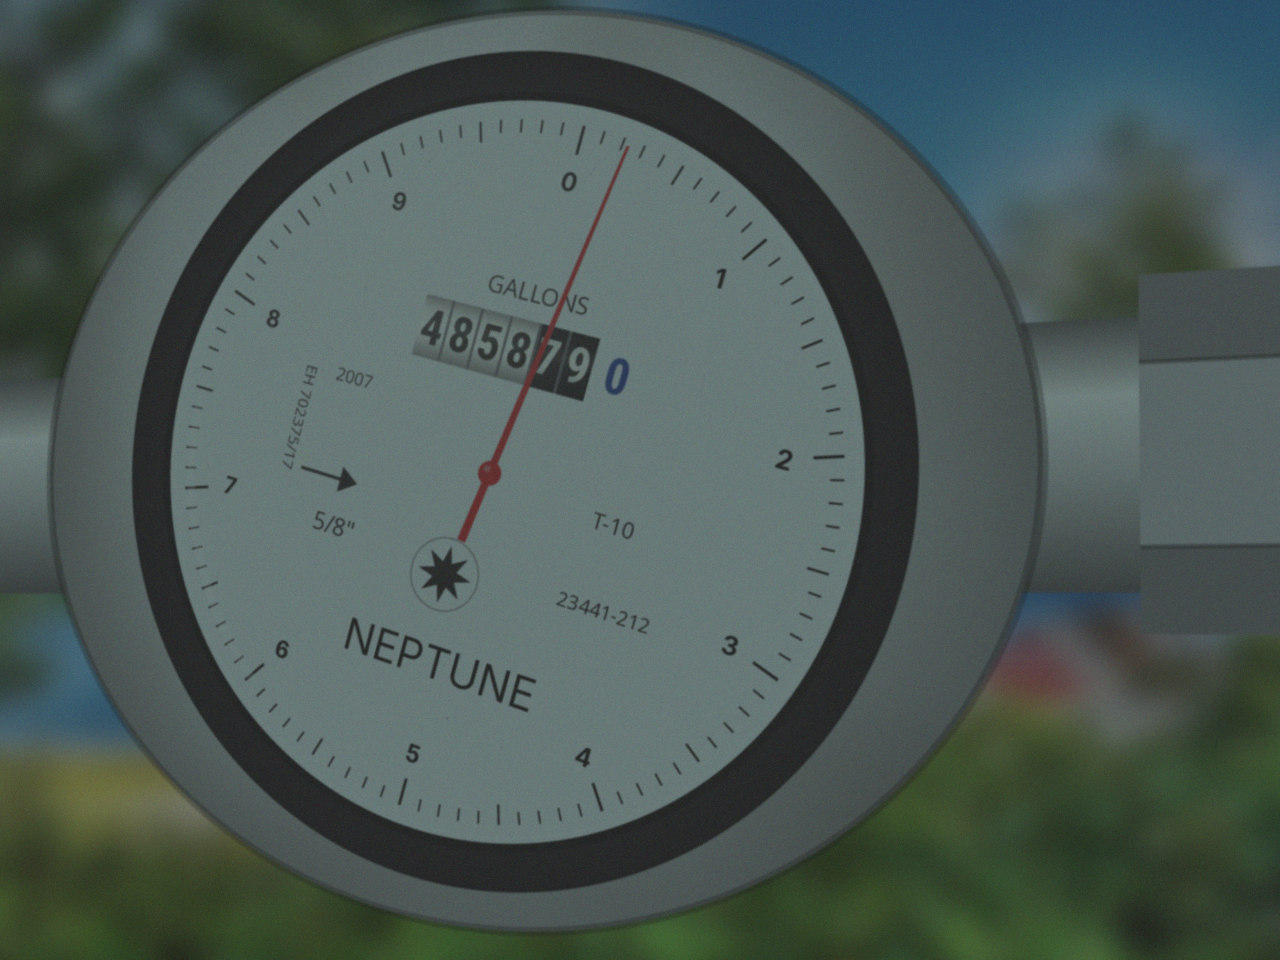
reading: 4858790.2gal
